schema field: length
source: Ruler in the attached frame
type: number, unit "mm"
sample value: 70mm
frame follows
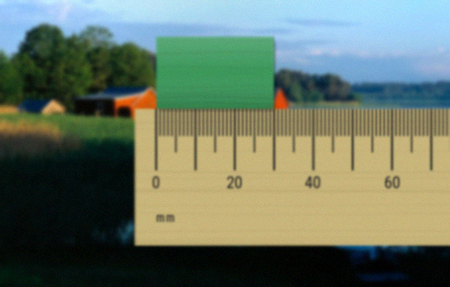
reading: 30mm
